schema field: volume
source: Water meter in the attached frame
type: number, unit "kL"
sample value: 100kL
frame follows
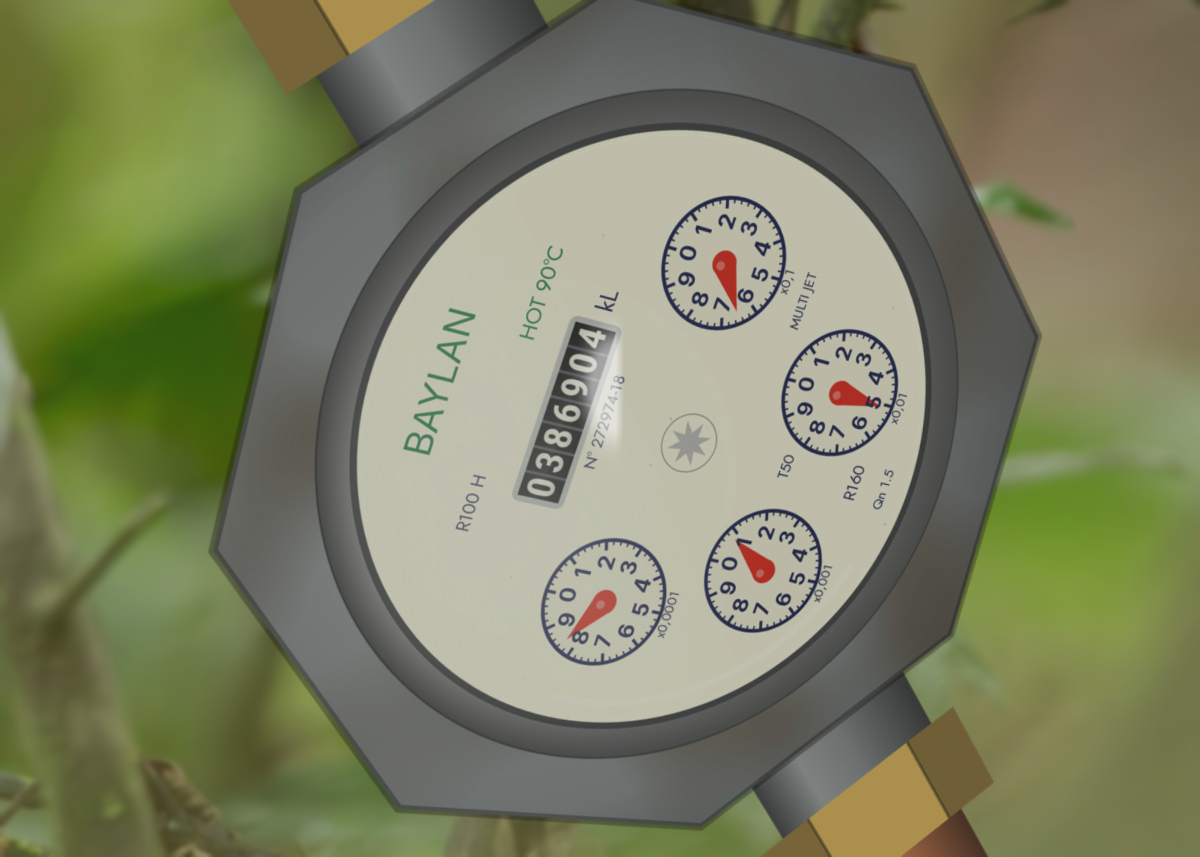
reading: 386904.6508kL
